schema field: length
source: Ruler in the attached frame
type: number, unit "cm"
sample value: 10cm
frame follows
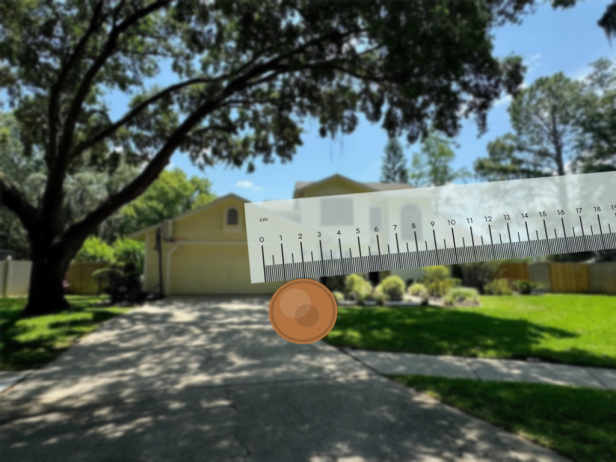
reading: 3.5cm
